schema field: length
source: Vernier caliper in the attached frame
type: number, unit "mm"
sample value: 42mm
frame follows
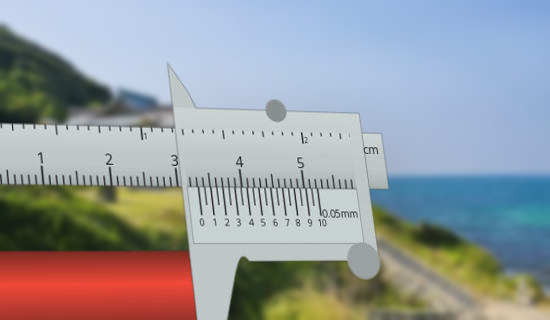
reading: 33.2mm
